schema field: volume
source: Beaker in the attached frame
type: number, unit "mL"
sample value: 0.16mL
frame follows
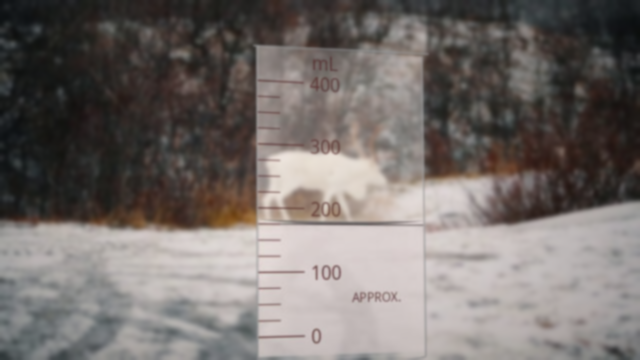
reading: 175mL
